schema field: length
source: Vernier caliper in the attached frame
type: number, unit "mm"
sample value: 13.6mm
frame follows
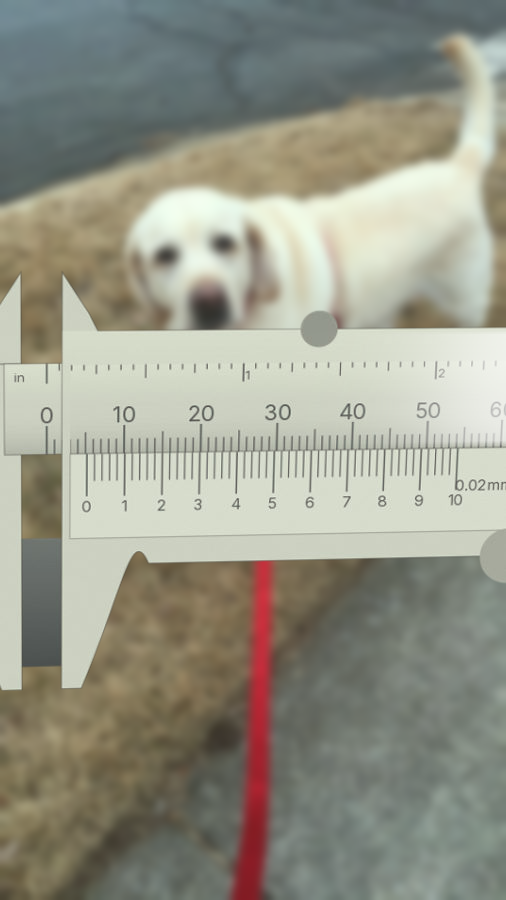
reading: 5.2mm
